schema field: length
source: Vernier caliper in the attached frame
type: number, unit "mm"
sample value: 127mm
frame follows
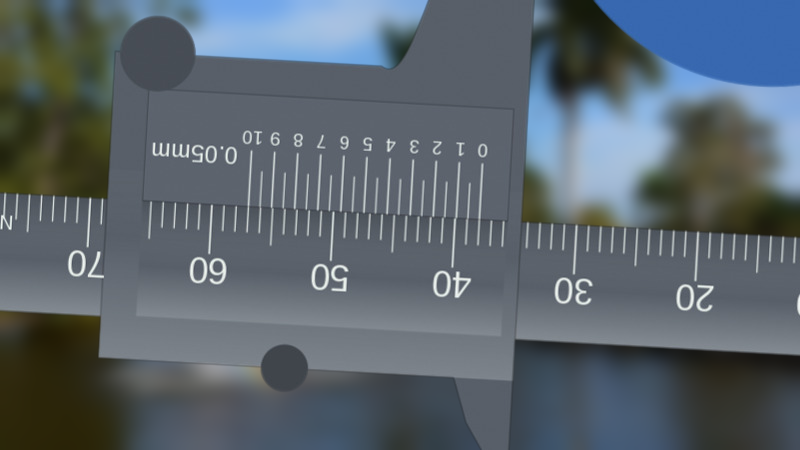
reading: 38.0mm
